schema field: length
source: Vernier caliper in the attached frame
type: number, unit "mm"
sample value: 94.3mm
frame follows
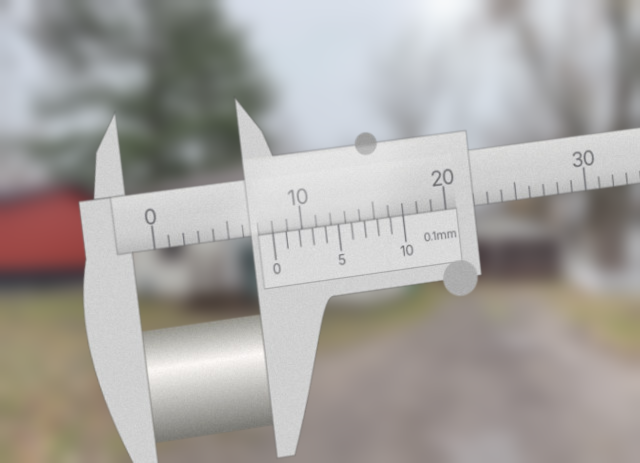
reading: 8.0mm
